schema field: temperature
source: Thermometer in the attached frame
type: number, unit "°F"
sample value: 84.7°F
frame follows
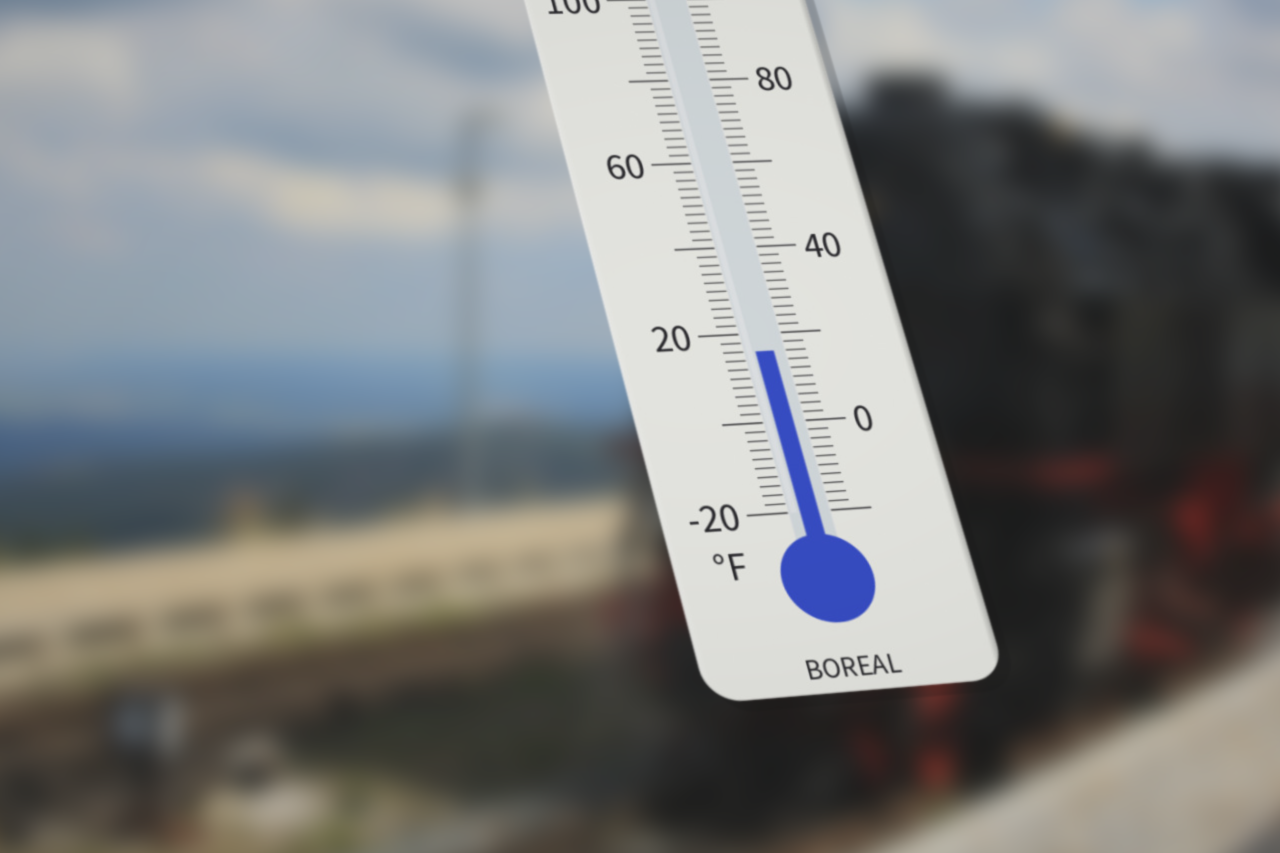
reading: 16°F
